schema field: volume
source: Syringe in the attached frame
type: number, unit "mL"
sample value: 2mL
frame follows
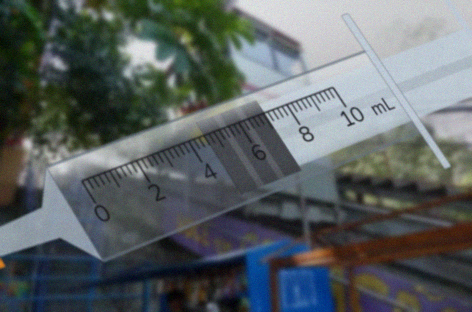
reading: 4.6mL
